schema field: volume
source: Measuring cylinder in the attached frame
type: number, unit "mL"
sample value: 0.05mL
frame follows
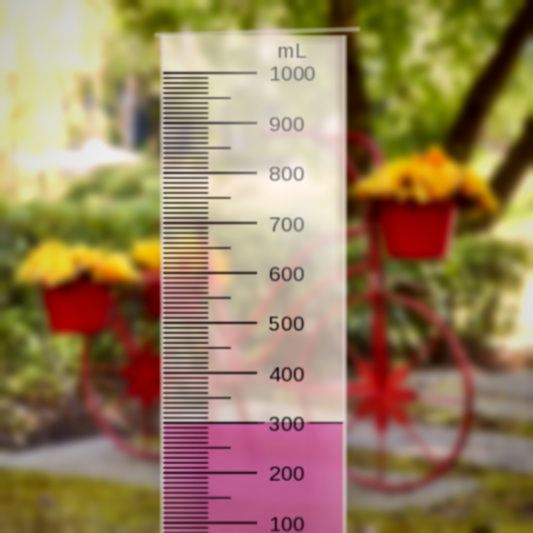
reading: 300mL
